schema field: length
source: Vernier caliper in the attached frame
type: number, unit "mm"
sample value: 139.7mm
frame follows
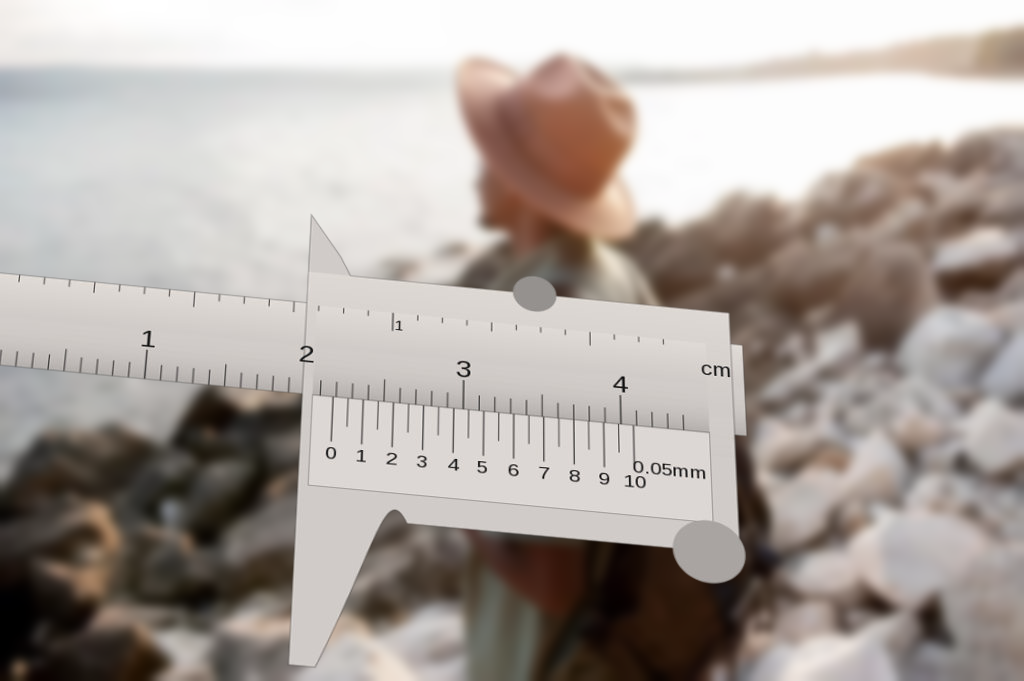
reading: 21.8mm
